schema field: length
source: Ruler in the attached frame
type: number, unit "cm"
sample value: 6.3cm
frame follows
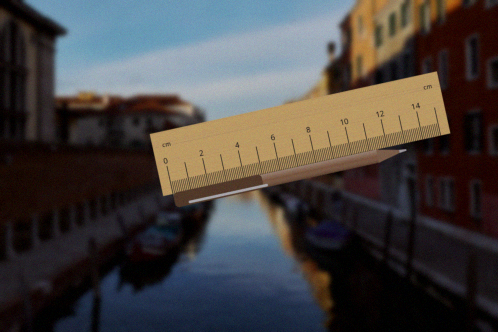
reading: 13cm
